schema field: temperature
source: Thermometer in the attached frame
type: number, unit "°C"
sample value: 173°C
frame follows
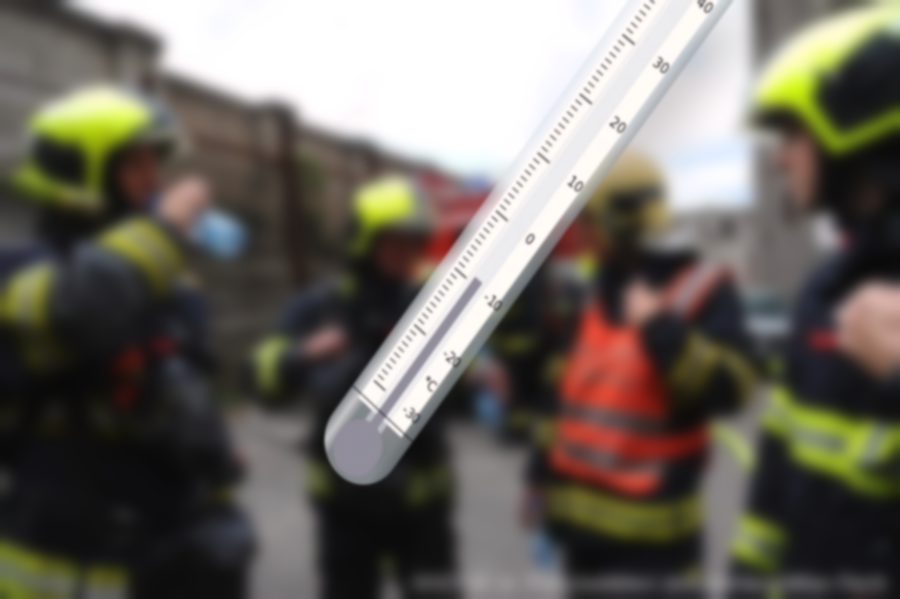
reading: -9°C
